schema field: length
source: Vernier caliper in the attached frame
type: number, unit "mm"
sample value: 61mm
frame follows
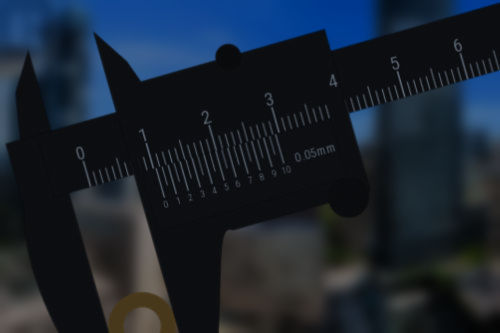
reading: 10.4mm
